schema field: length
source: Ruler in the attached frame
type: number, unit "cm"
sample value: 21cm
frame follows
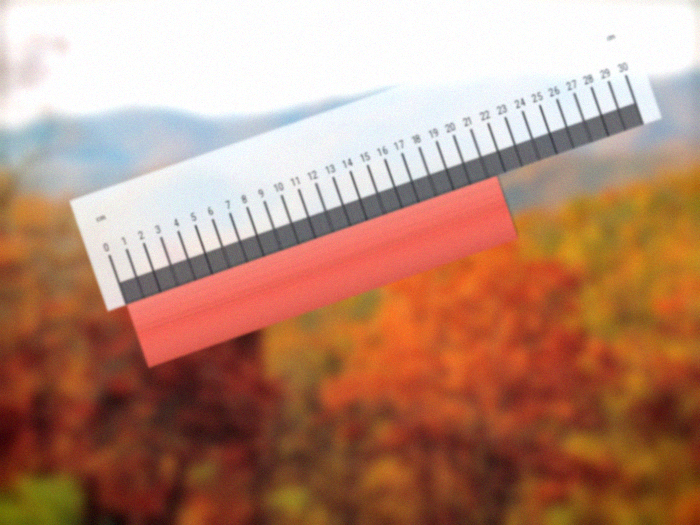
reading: 21.5cm
